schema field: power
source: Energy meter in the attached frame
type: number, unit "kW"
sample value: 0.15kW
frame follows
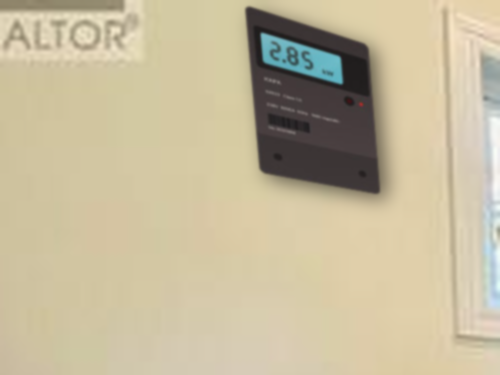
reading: 2.85kW
